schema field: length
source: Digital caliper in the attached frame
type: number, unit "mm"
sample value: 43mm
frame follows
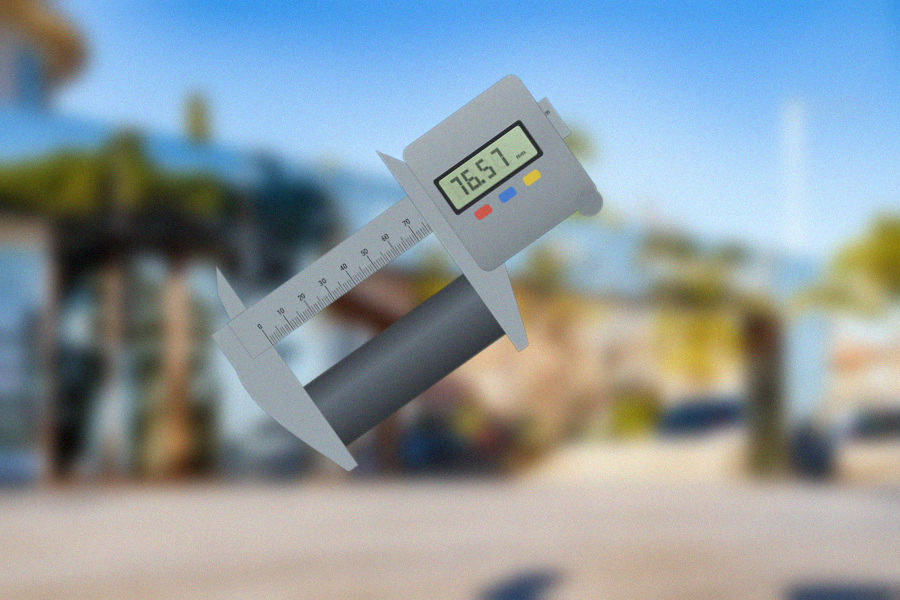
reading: 76.57mm
